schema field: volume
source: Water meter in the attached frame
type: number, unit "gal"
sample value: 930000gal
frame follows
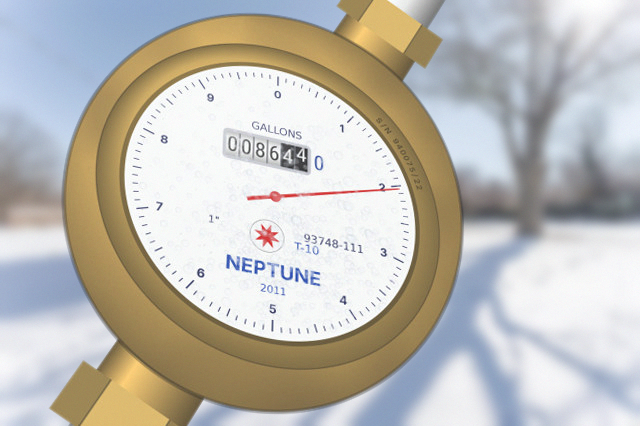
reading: 86442.0gal
